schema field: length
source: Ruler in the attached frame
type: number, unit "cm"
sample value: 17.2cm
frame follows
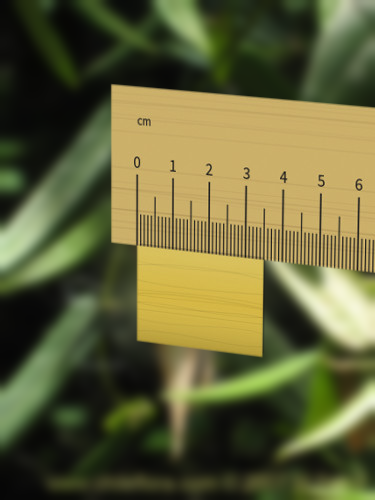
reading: 3.5cm
